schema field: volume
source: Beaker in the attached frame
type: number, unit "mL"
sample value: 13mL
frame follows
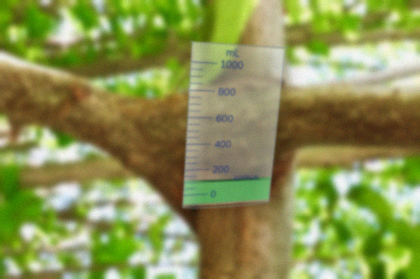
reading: 100mL
